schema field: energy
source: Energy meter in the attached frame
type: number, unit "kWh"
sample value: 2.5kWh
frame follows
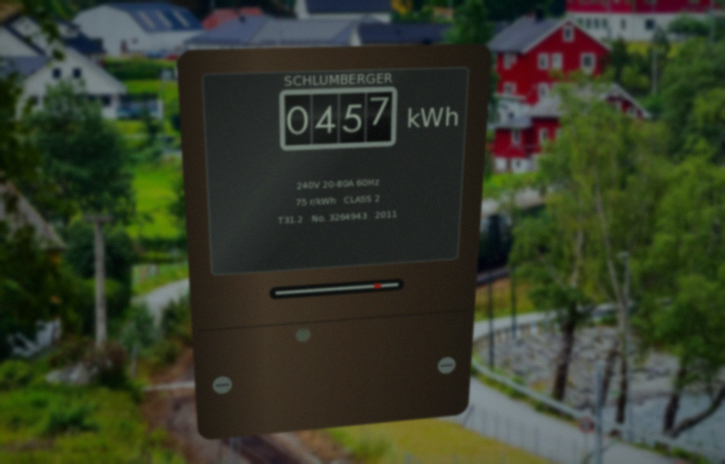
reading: 457kWh
